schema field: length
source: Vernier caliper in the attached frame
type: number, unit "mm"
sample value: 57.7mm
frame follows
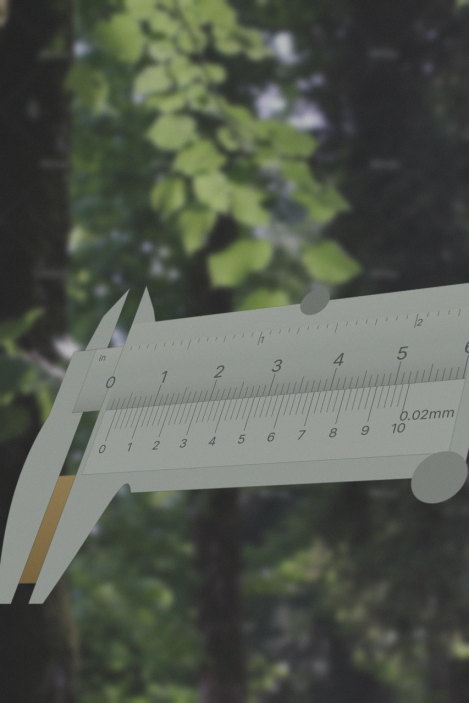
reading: 3.2mm
